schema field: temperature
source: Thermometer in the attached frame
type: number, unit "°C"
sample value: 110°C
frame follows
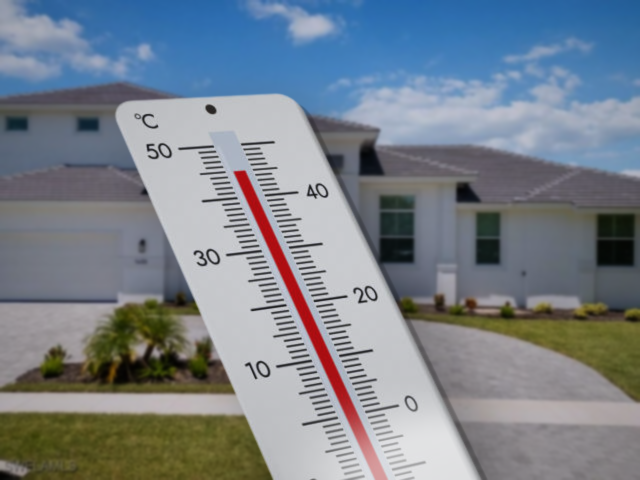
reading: 45°C
